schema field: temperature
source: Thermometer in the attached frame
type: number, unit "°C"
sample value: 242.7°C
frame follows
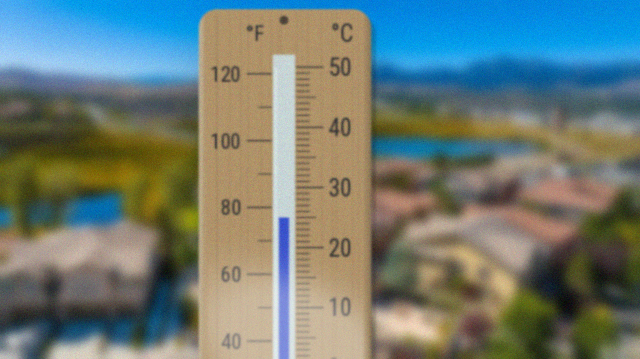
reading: 25°C
